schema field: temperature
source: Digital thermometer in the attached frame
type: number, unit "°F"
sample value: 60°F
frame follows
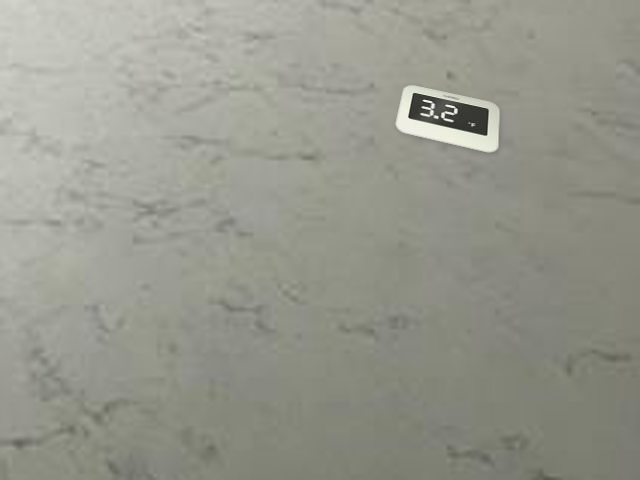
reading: 3.2°F
